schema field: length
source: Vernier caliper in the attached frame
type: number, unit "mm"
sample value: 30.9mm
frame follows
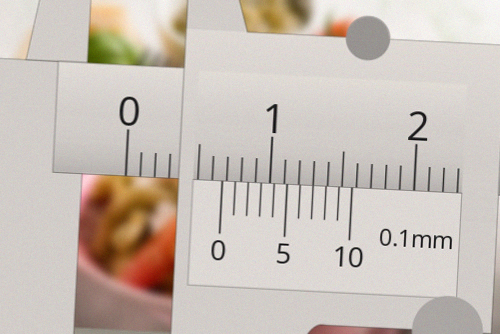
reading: 6.7mm
